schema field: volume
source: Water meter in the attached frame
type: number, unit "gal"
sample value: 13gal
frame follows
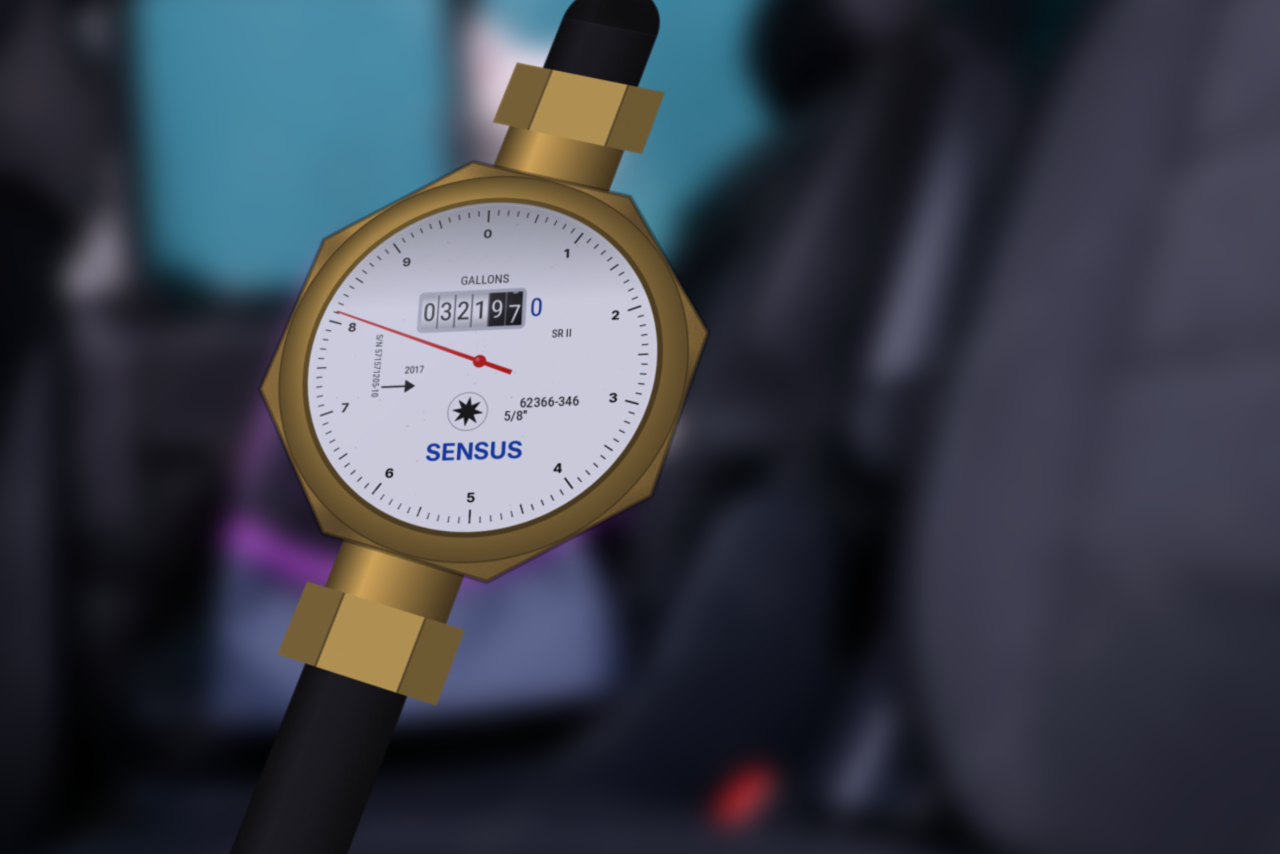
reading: 321968.1gal
